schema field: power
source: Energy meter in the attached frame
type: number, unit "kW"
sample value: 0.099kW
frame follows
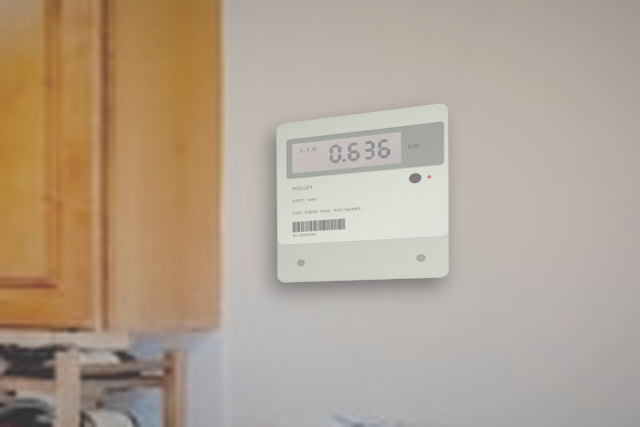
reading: 0.636kW
